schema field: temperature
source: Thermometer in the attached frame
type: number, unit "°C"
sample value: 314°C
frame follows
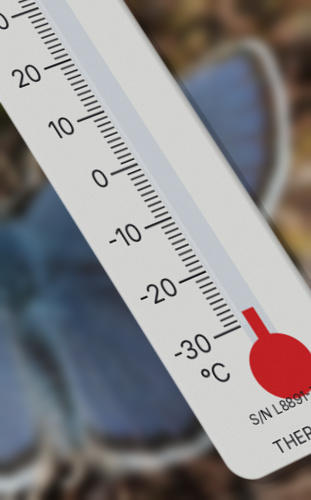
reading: -28°C
